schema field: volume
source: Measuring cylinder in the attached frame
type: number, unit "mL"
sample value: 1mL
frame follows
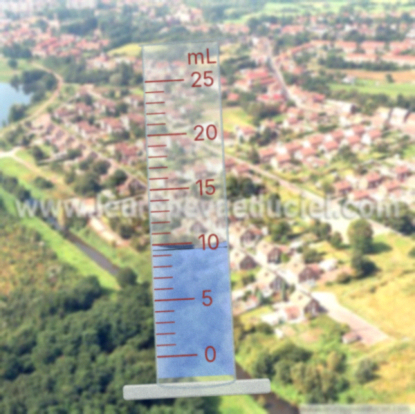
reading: 9.5mL
